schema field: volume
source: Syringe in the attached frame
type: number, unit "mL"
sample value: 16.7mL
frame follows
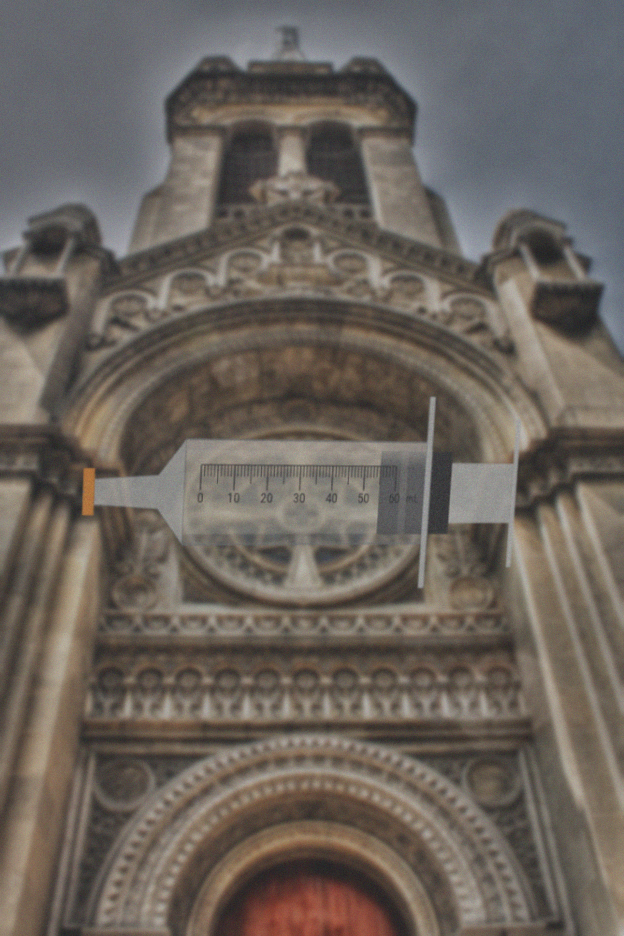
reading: 55mL
